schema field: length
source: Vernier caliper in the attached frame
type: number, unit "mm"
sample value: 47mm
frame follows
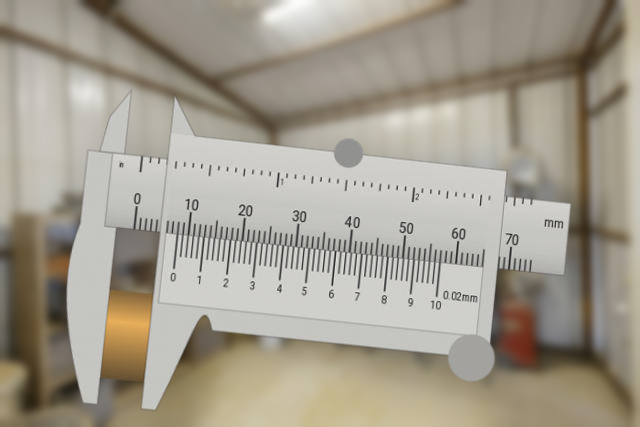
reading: 8.0mm
